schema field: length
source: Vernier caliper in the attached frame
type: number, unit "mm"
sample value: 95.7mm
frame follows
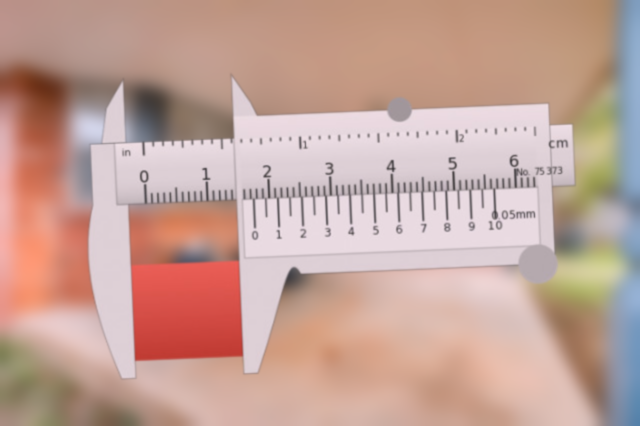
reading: 17.5mm
